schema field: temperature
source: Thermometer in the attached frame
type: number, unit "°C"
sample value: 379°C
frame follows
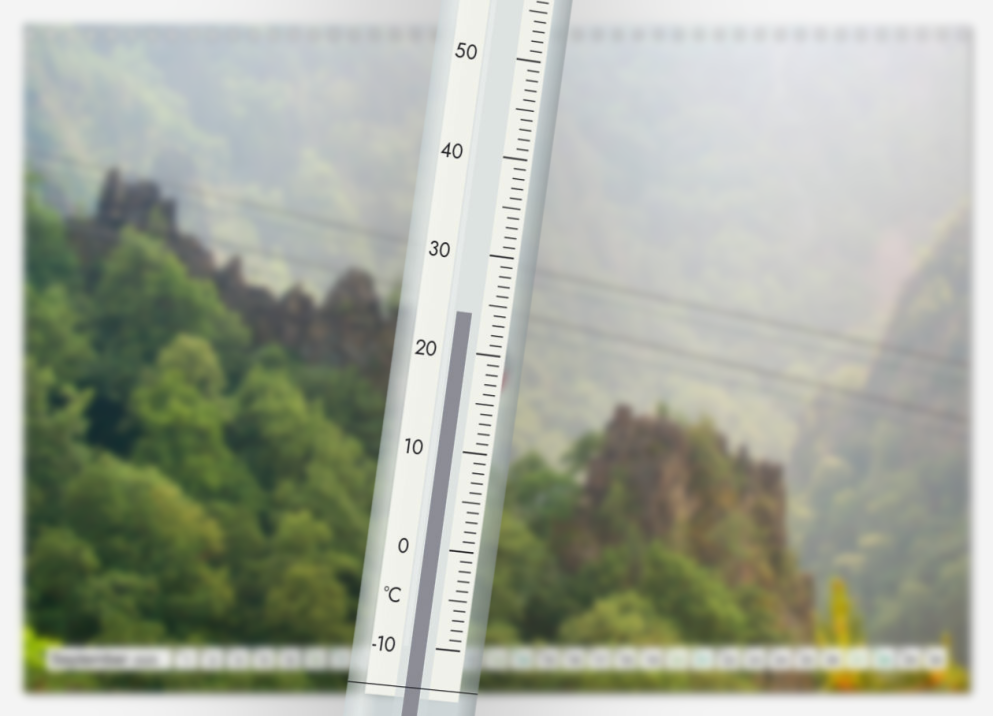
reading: 24°C
